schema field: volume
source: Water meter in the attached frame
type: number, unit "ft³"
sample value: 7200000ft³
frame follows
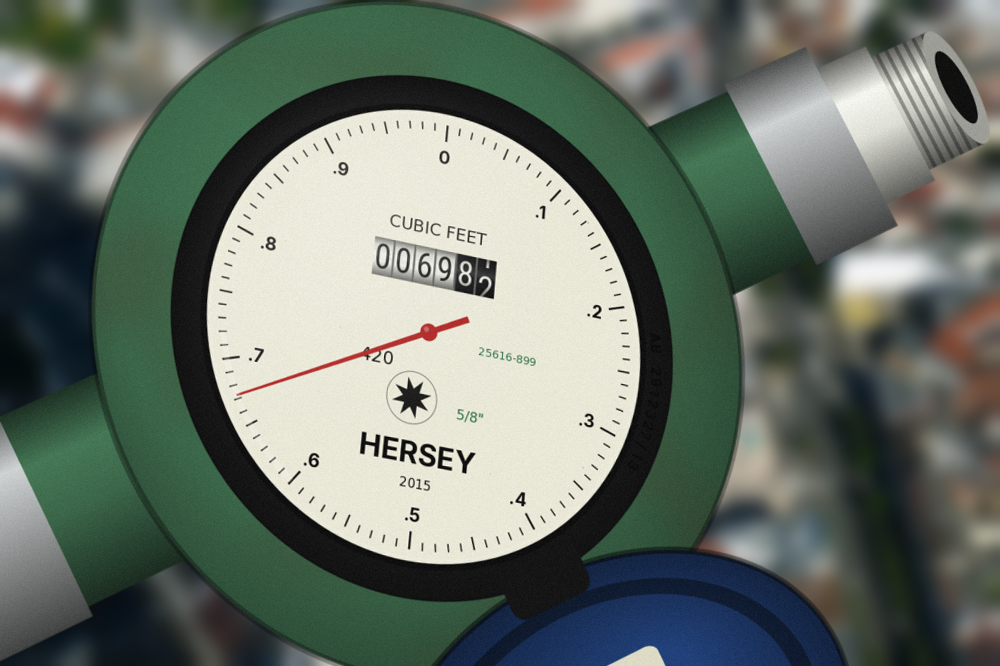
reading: 6981.67ft³
